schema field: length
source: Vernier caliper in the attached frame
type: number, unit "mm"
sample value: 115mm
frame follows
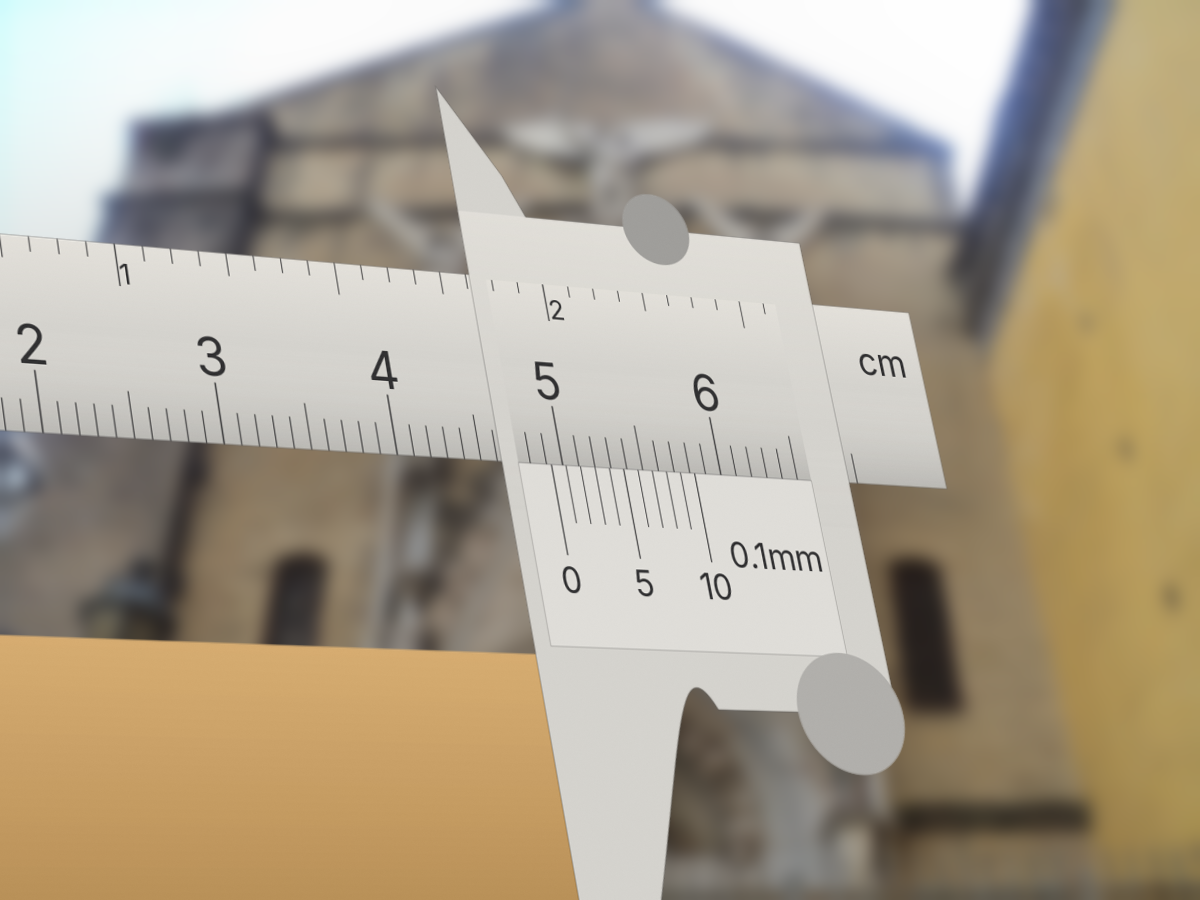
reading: 49.3mm
